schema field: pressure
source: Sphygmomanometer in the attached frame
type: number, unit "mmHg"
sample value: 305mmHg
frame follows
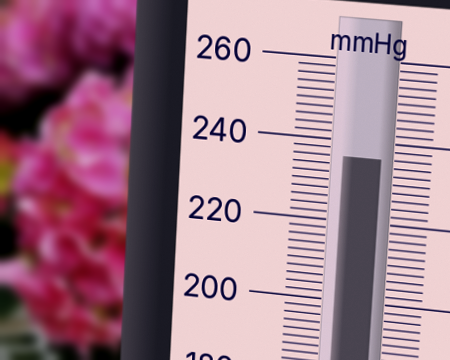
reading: 236mmHg
